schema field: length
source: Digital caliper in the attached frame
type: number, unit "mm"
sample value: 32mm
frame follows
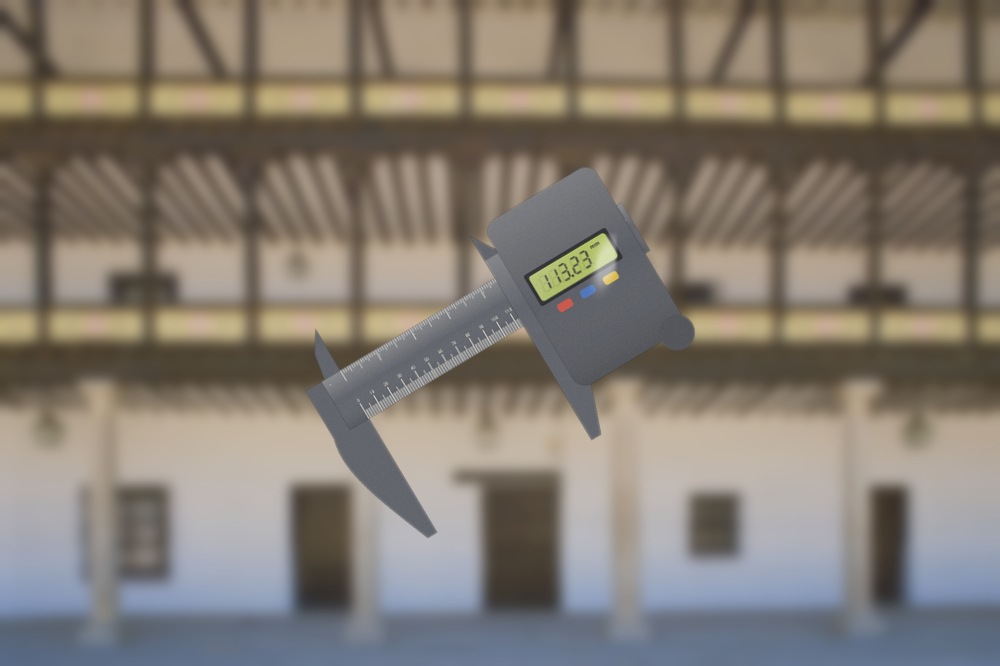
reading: 113.23mm
